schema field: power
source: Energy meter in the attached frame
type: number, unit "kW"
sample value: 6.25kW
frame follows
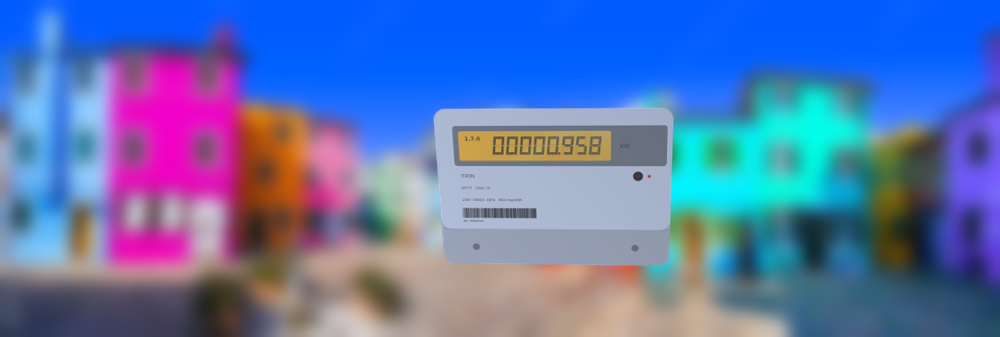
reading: 0.958kW
